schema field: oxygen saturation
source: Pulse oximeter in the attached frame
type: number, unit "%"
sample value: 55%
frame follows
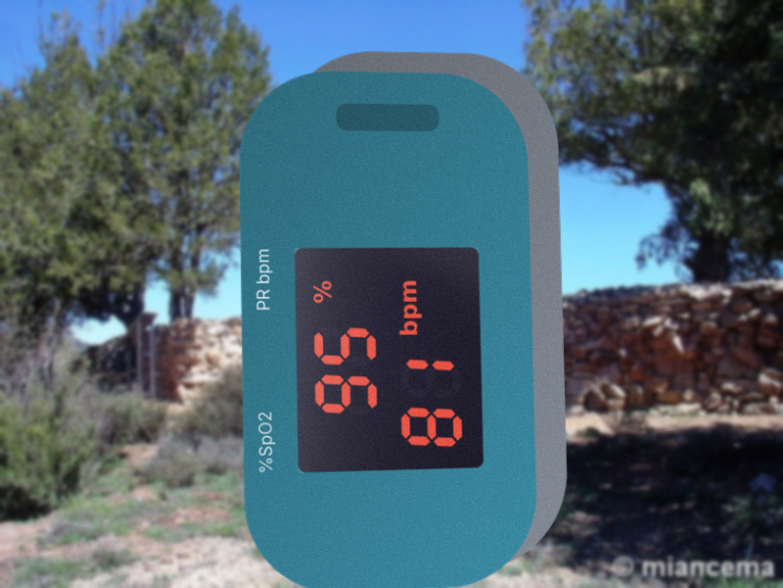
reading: 95%
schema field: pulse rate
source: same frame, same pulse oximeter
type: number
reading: 81bpm
